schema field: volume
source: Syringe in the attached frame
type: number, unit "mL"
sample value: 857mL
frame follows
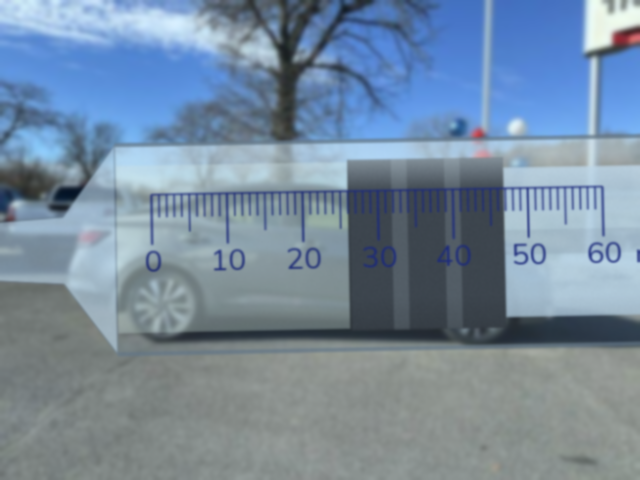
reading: 26mL
